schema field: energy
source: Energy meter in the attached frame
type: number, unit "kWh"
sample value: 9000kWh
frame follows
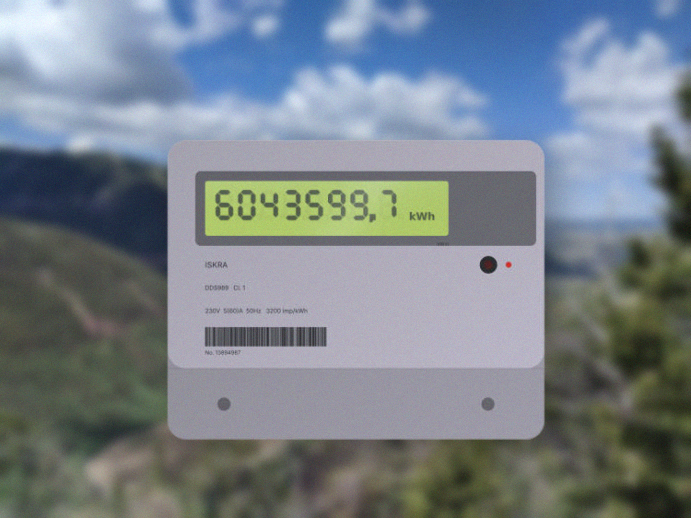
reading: 6043599.7kWh
